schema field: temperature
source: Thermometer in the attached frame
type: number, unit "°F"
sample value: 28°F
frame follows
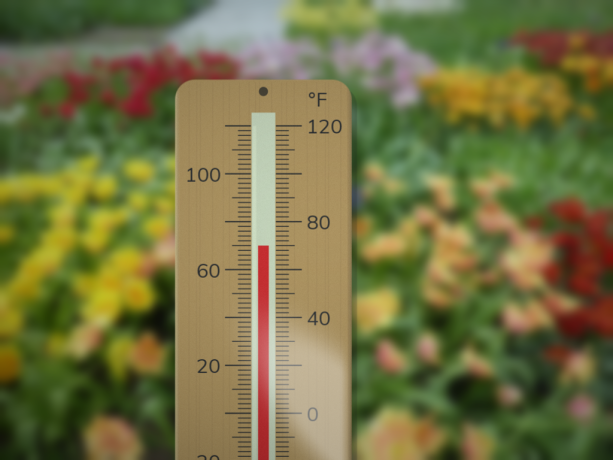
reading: 70°F
